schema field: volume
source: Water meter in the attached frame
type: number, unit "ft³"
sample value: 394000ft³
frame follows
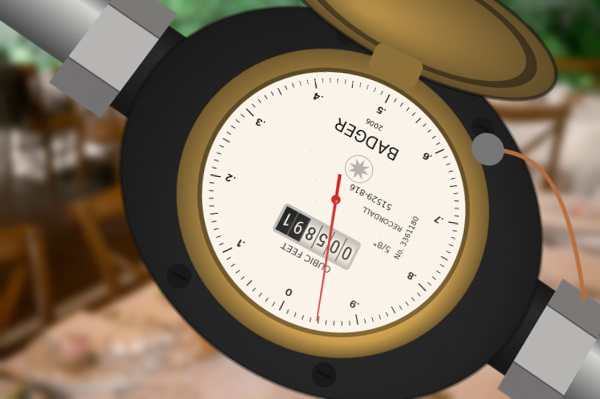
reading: 5890.95ft³
